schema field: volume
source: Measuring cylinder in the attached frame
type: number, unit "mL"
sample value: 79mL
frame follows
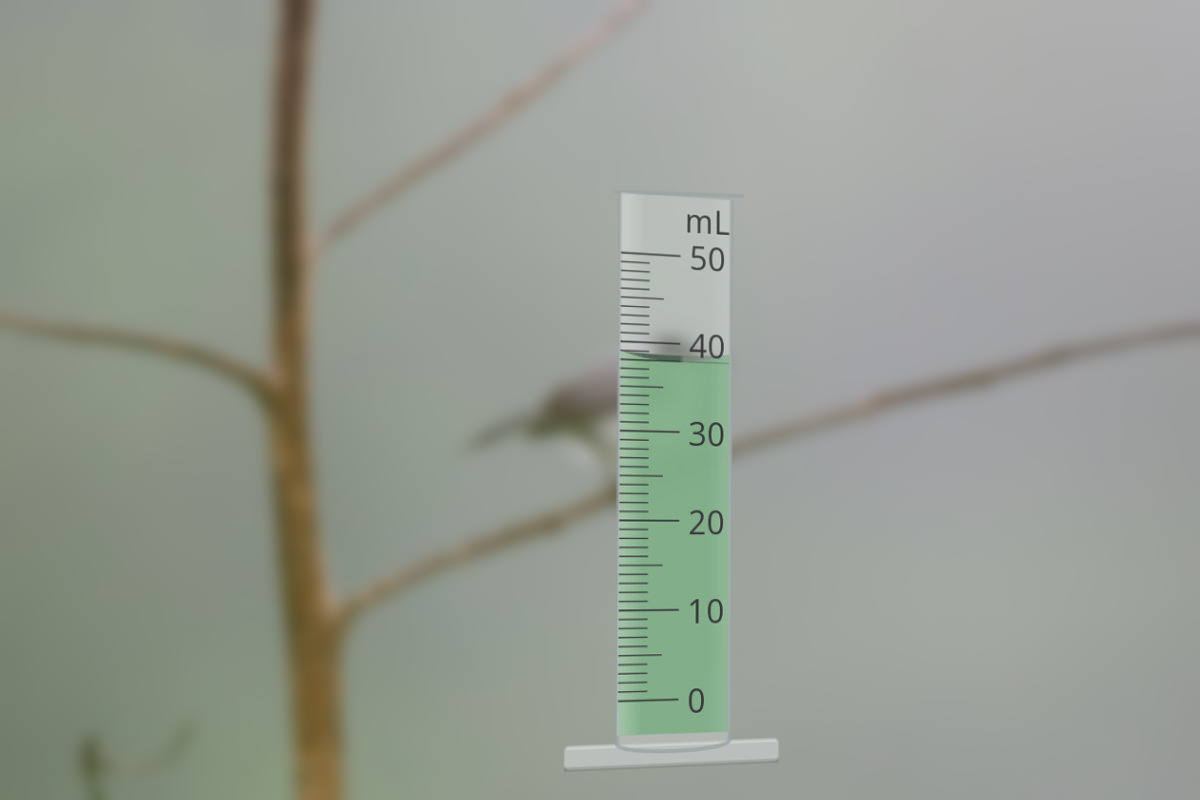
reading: 38mL
